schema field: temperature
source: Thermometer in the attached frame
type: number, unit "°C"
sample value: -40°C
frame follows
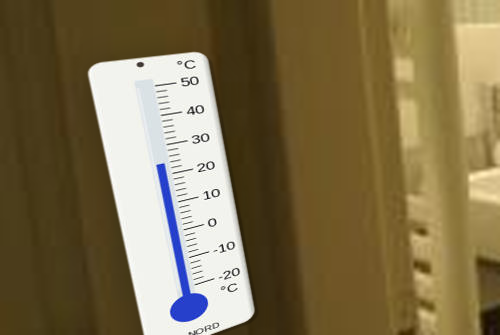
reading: 24°C
